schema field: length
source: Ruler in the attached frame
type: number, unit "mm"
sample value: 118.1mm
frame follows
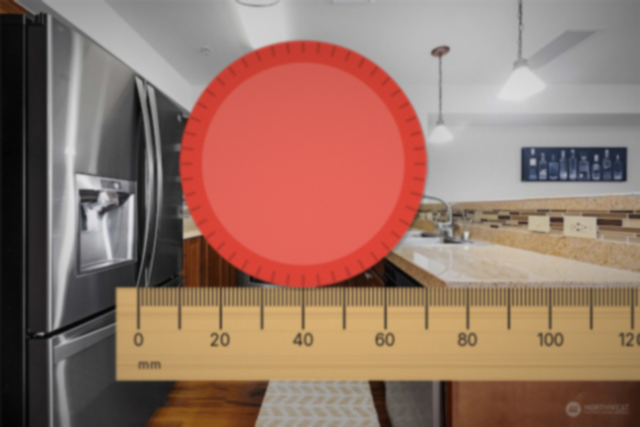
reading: 60mm
